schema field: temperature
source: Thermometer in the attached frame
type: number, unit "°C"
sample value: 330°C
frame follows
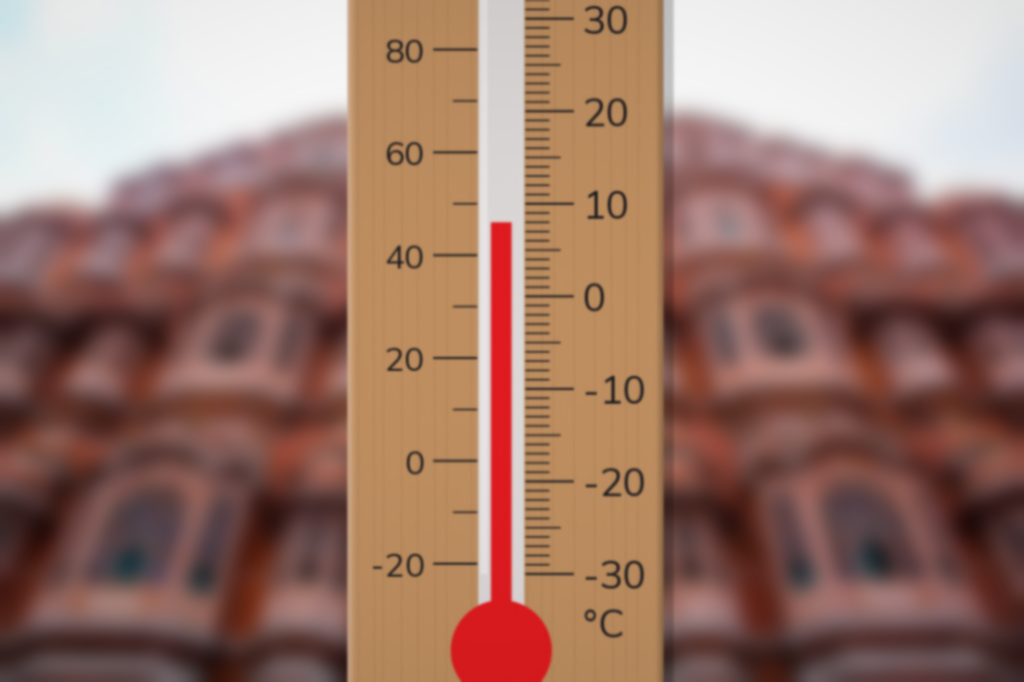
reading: 8°C
